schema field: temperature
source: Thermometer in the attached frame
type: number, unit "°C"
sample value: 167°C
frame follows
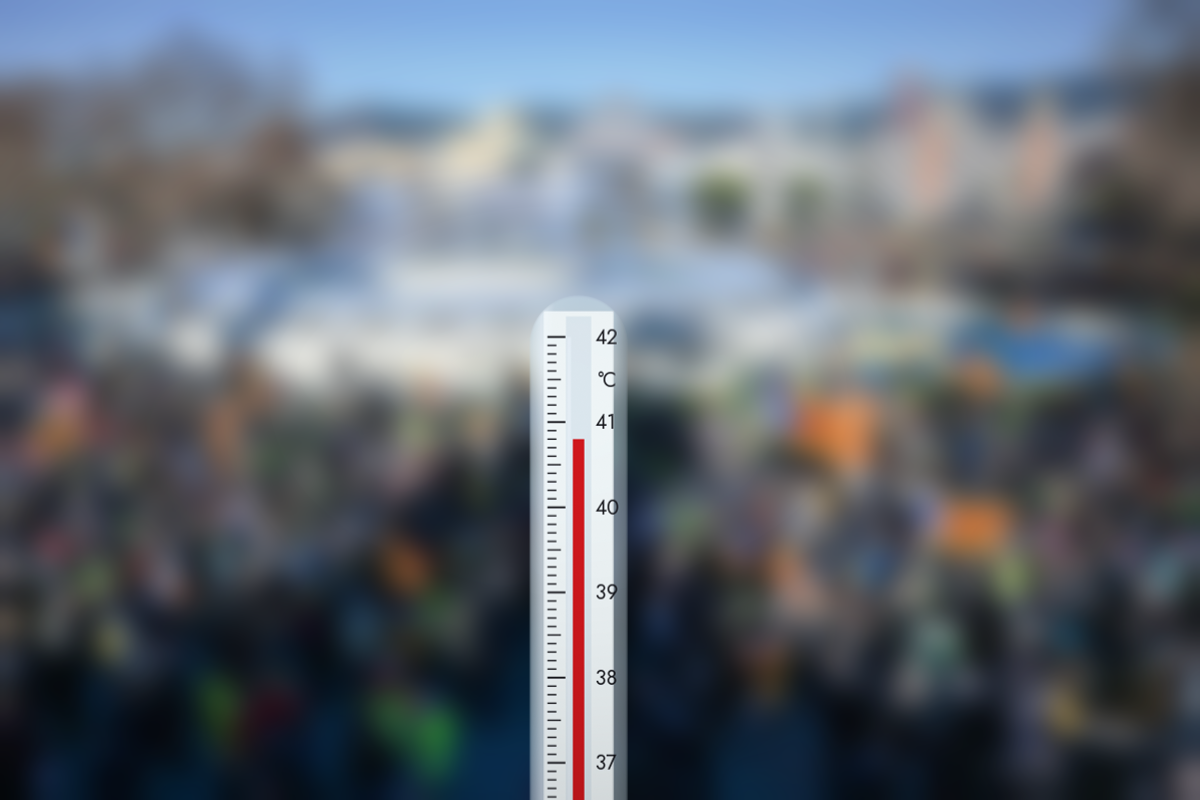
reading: 40.8°C
